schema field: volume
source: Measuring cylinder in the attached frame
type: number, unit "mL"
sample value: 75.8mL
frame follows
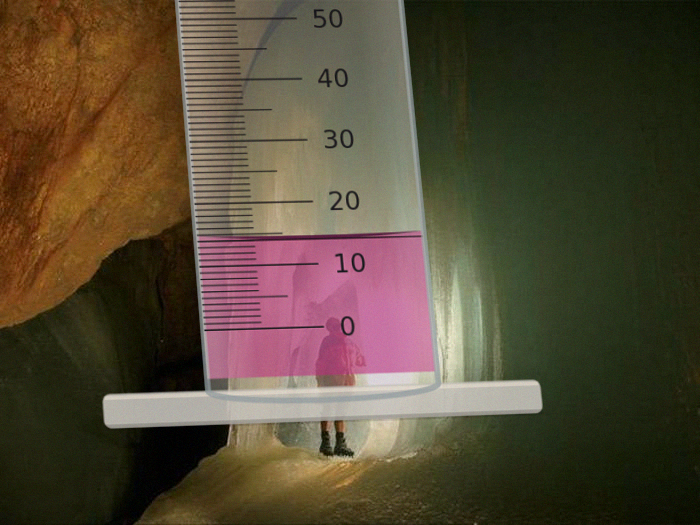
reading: 14mL
